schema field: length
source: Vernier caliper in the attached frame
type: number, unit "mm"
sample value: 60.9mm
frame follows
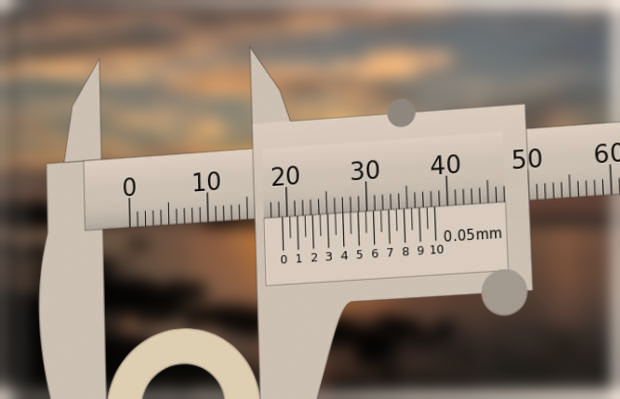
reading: 19.4mm
